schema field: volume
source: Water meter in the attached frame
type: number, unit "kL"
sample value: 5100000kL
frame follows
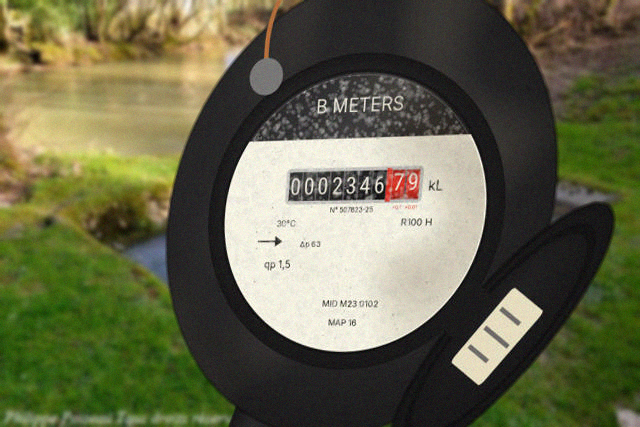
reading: 2346.79kL
